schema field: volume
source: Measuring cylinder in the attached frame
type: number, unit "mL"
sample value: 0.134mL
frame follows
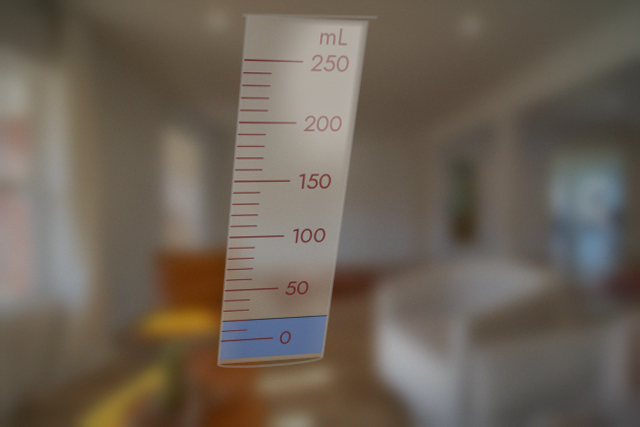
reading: 20mL
